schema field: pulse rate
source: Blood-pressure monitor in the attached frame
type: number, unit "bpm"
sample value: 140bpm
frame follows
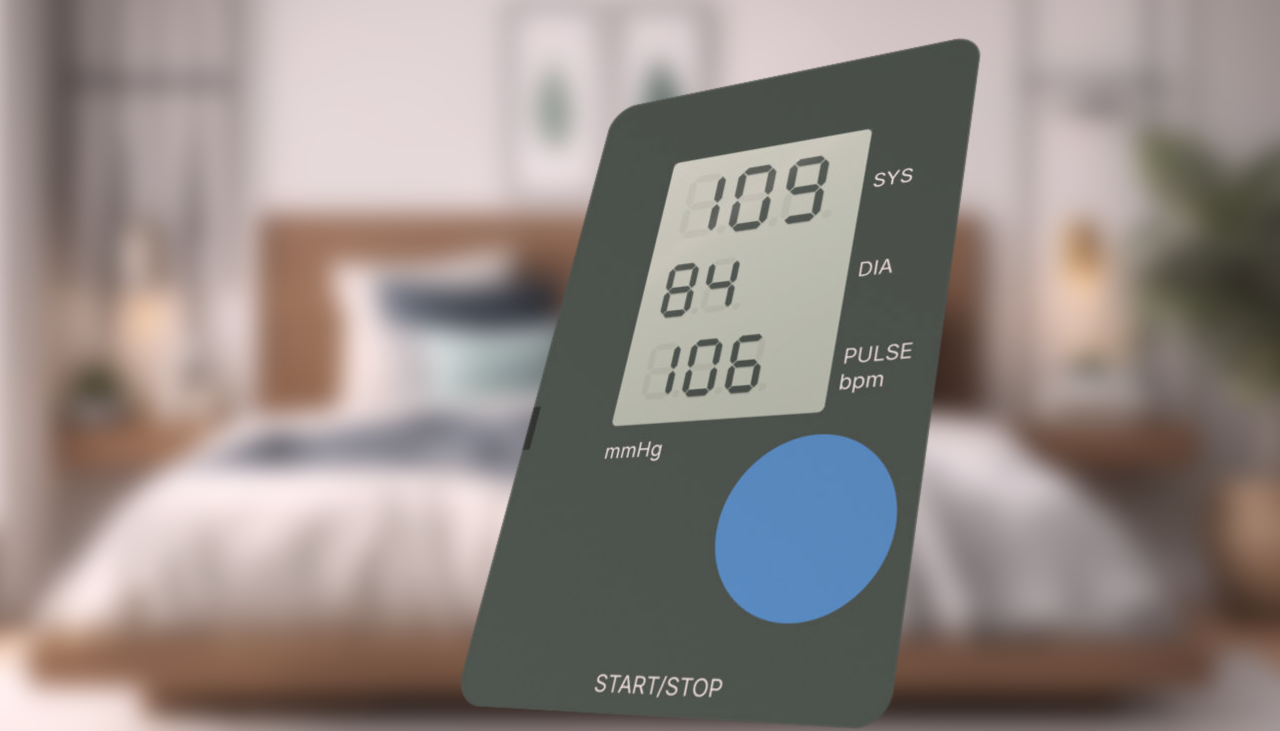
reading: 106bpm
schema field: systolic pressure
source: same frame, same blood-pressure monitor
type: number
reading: 109mmHg
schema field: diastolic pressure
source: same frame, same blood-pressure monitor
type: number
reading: 84mmHg
